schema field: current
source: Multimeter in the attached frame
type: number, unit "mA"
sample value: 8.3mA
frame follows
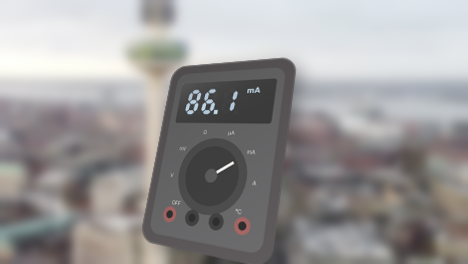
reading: 86.1mA
